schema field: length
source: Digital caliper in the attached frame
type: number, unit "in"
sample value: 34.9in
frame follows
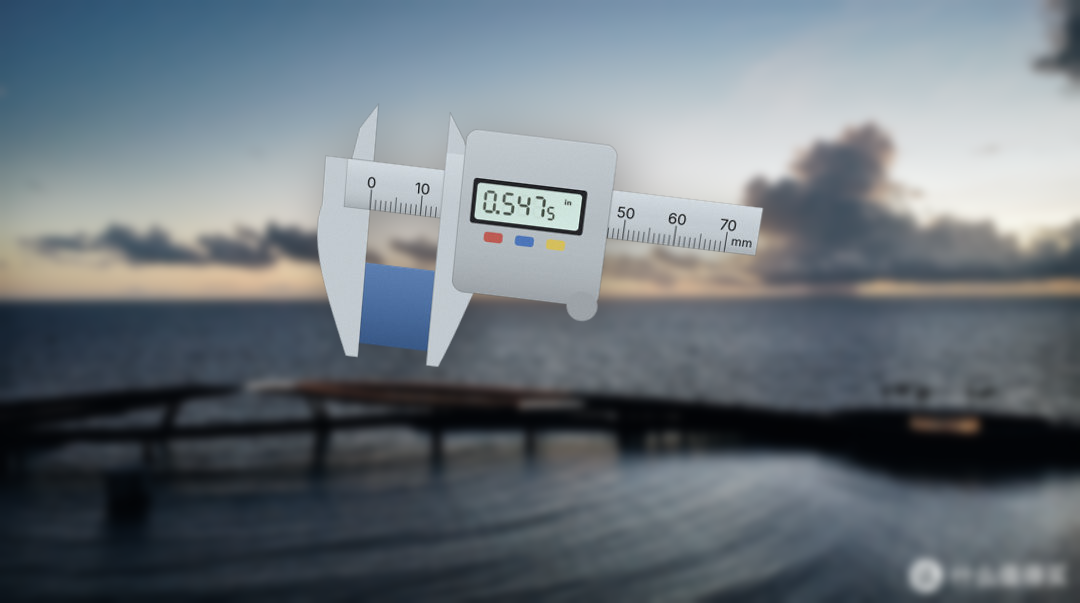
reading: 0.5475in
